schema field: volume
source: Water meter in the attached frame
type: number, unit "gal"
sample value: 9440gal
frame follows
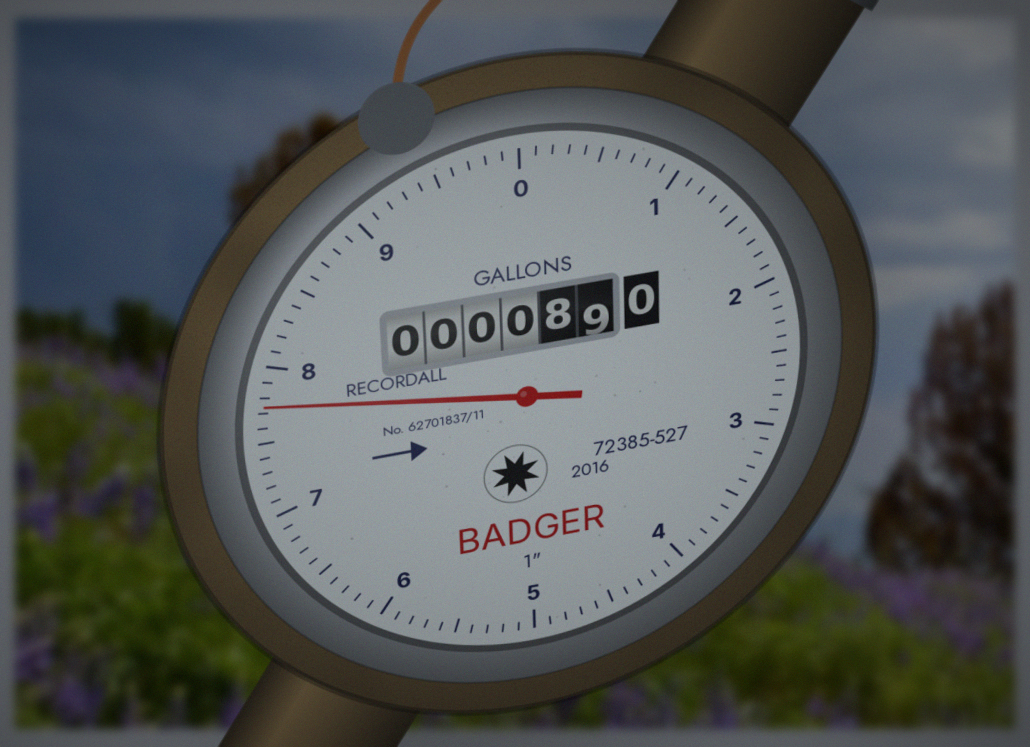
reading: 887.7gal
